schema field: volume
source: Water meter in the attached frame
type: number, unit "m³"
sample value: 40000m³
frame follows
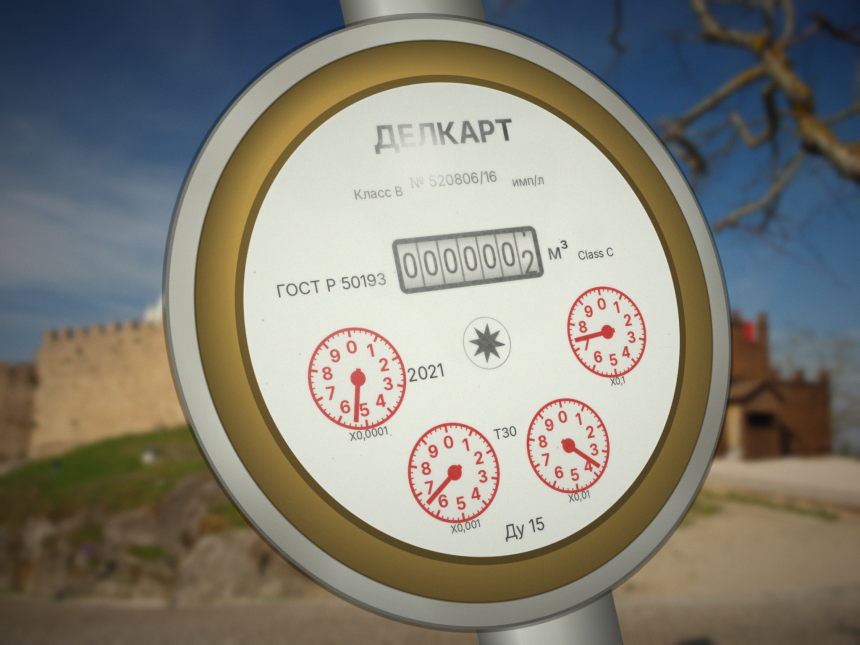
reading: 1.7365m³
